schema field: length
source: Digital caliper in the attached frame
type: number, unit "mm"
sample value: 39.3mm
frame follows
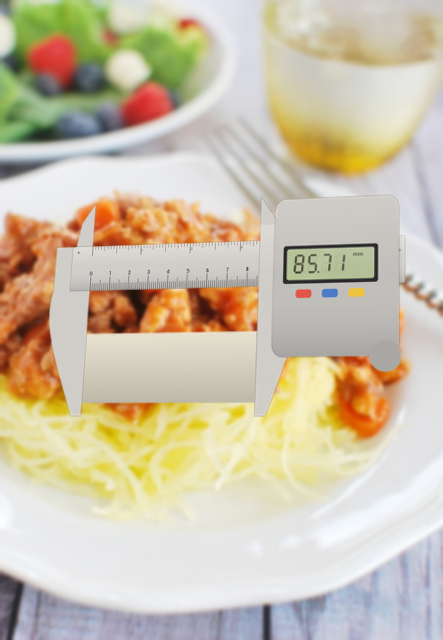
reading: 85.71mm
